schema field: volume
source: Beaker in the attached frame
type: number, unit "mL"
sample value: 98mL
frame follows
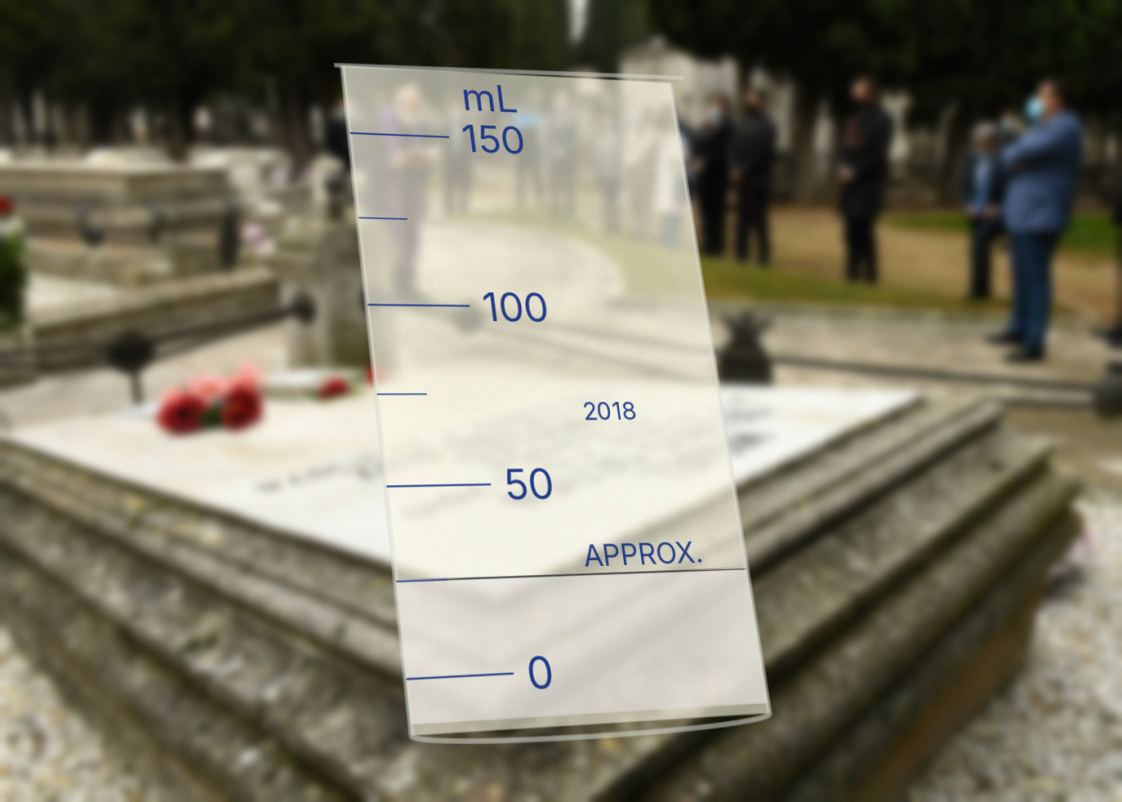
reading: 25mL
